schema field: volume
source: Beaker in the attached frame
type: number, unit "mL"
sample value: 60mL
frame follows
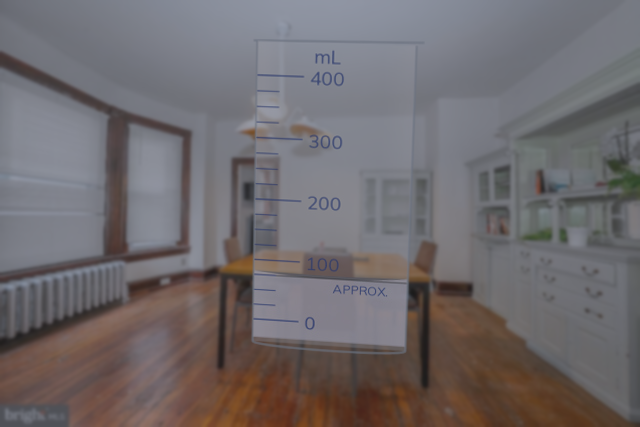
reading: 75mL
